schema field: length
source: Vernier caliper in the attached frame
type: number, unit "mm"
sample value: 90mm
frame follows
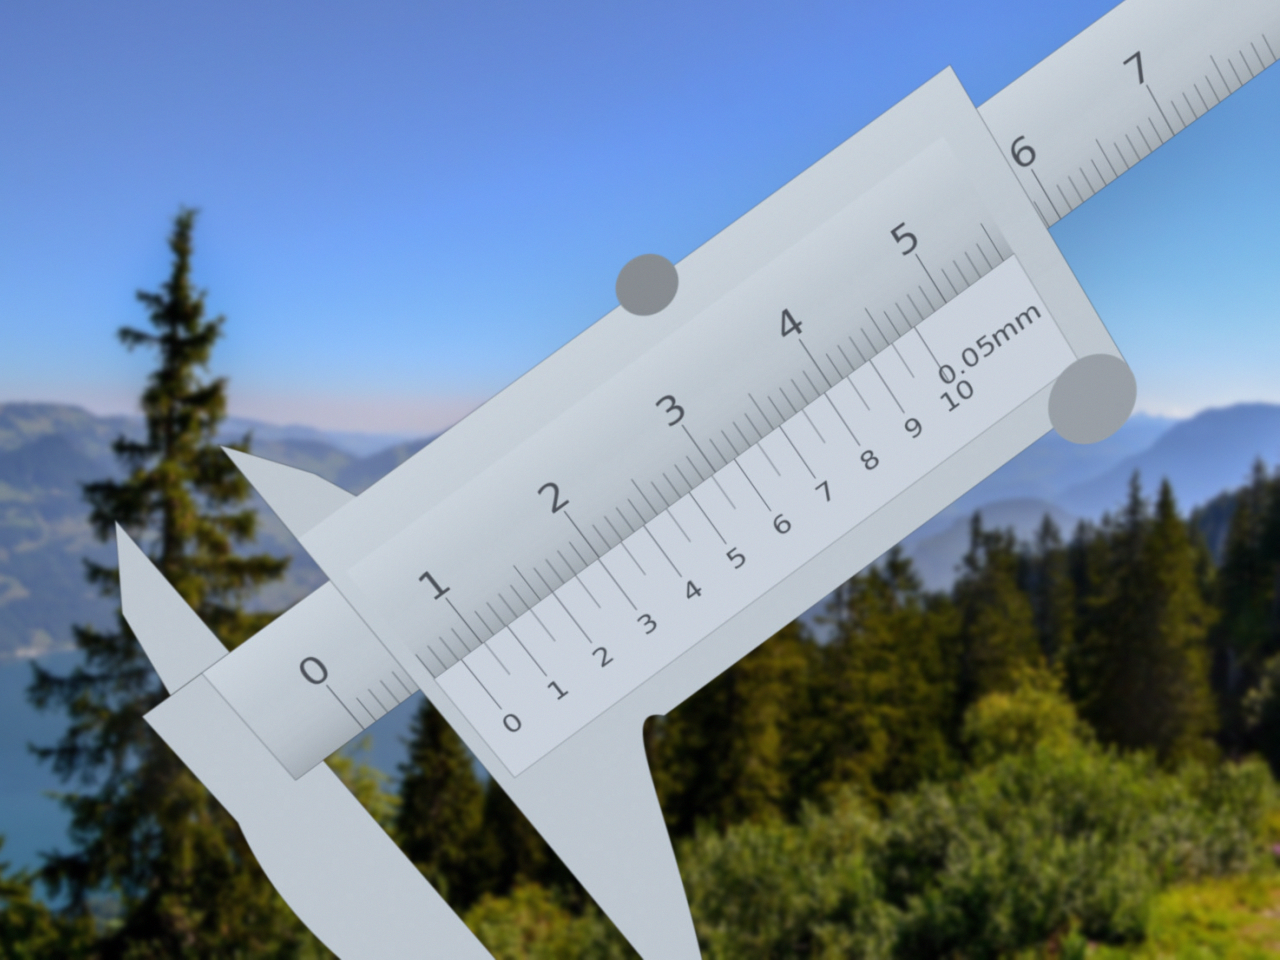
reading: 8.2mm
